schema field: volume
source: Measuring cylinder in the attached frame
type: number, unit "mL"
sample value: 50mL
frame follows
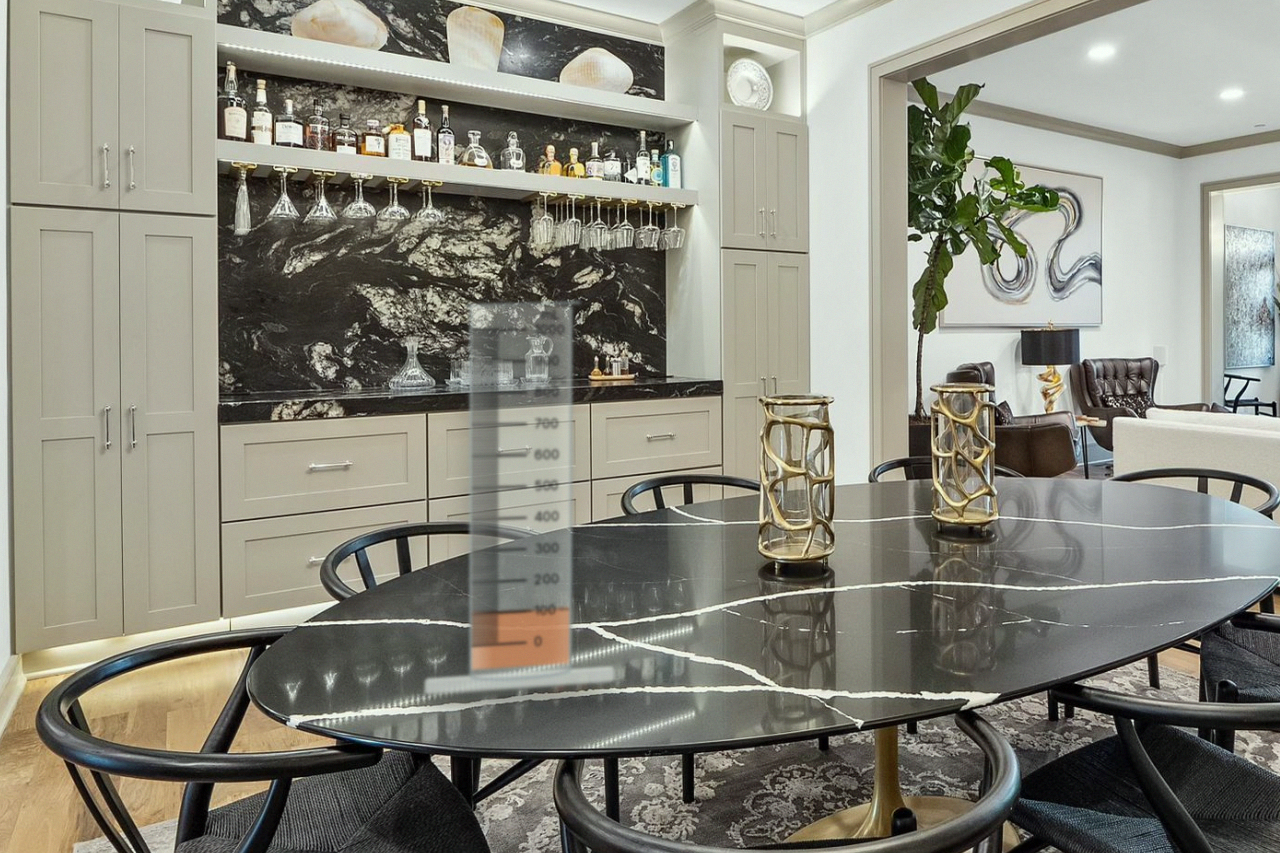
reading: 100mL
